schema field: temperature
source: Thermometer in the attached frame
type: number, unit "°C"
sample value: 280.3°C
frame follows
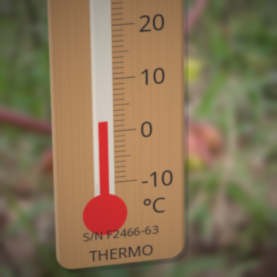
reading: 2°C
